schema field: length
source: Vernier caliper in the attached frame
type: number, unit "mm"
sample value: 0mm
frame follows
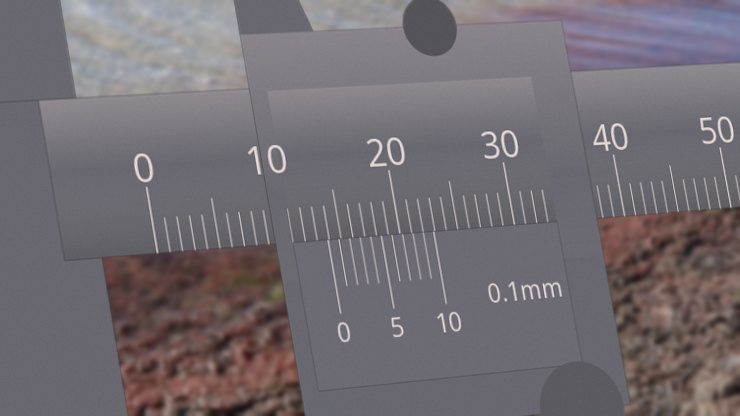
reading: 13.9mm
